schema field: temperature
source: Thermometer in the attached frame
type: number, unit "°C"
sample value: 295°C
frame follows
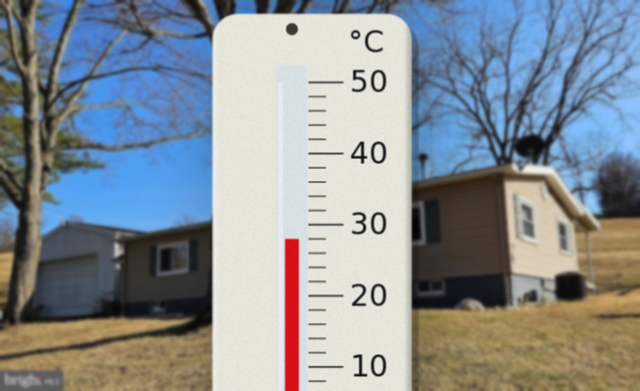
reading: 28°C
